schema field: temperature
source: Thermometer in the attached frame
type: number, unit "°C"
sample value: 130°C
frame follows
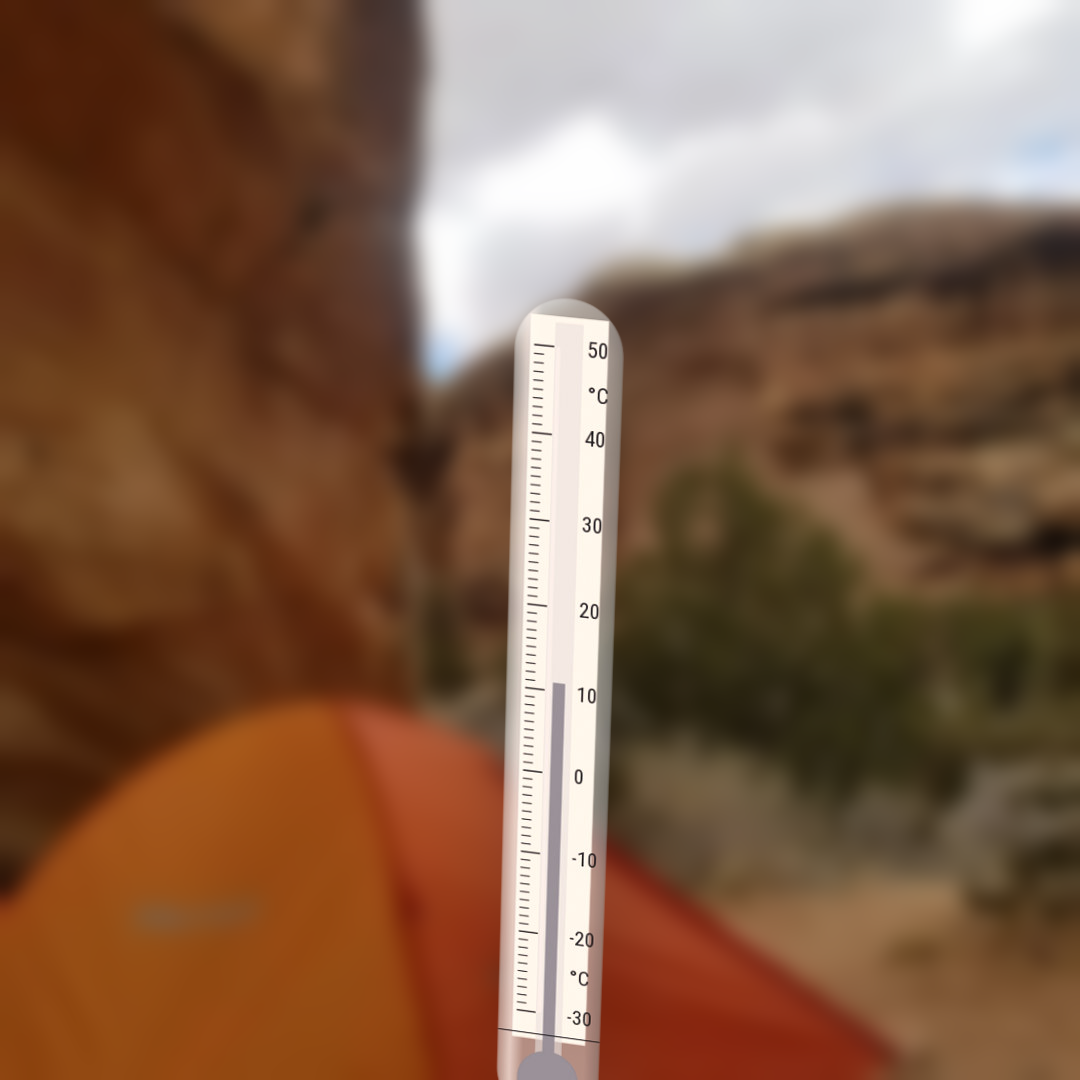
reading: 11°C
